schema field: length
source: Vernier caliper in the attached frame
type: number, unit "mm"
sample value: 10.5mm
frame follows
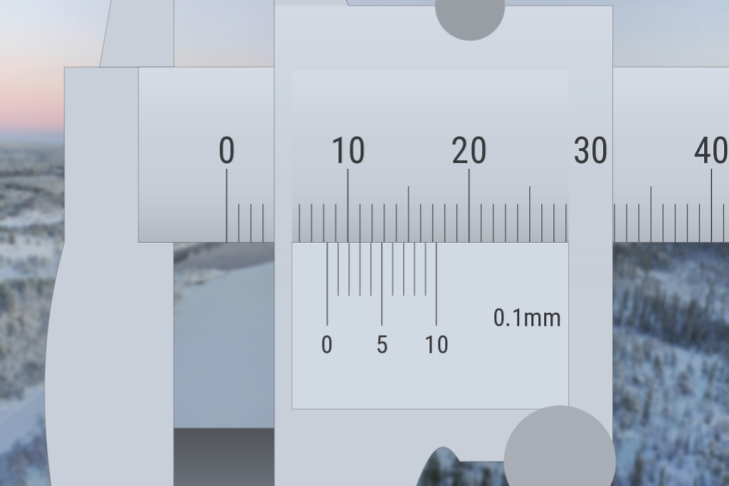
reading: 8.3mm
